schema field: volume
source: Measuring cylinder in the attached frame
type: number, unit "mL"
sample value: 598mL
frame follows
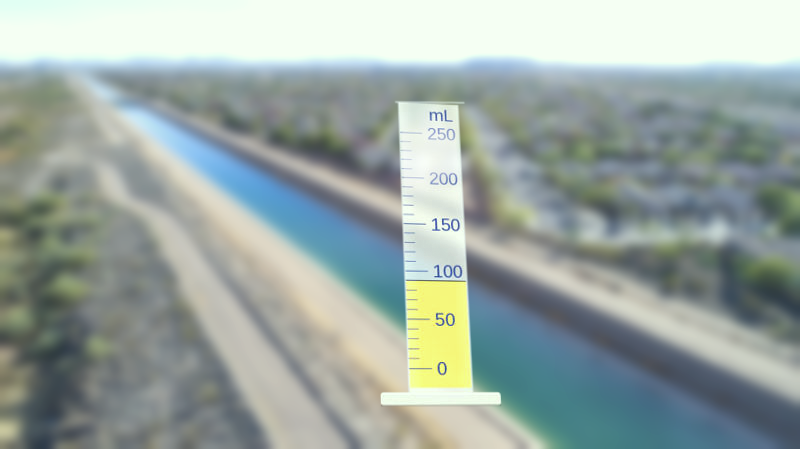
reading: 90mL
